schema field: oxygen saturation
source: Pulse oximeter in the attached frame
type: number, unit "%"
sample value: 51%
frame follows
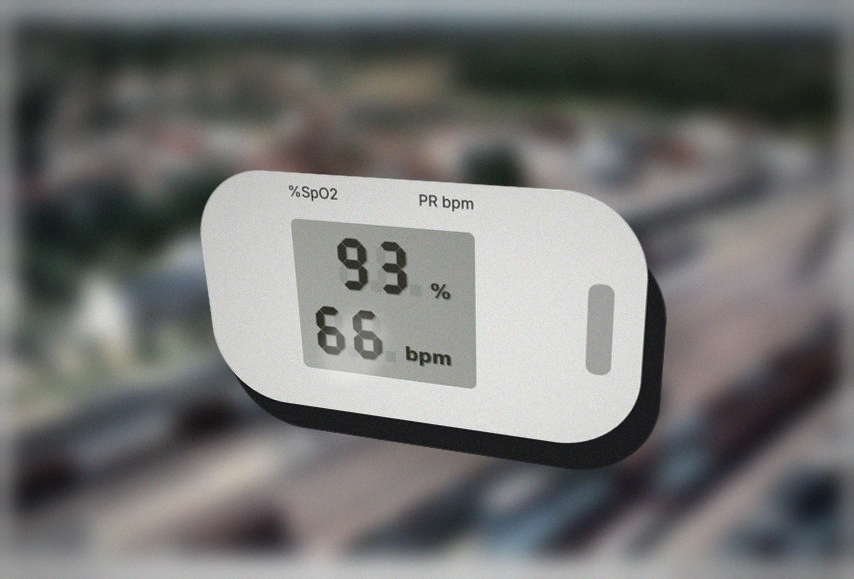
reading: 93%
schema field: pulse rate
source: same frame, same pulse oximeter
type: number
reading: 66bpm
